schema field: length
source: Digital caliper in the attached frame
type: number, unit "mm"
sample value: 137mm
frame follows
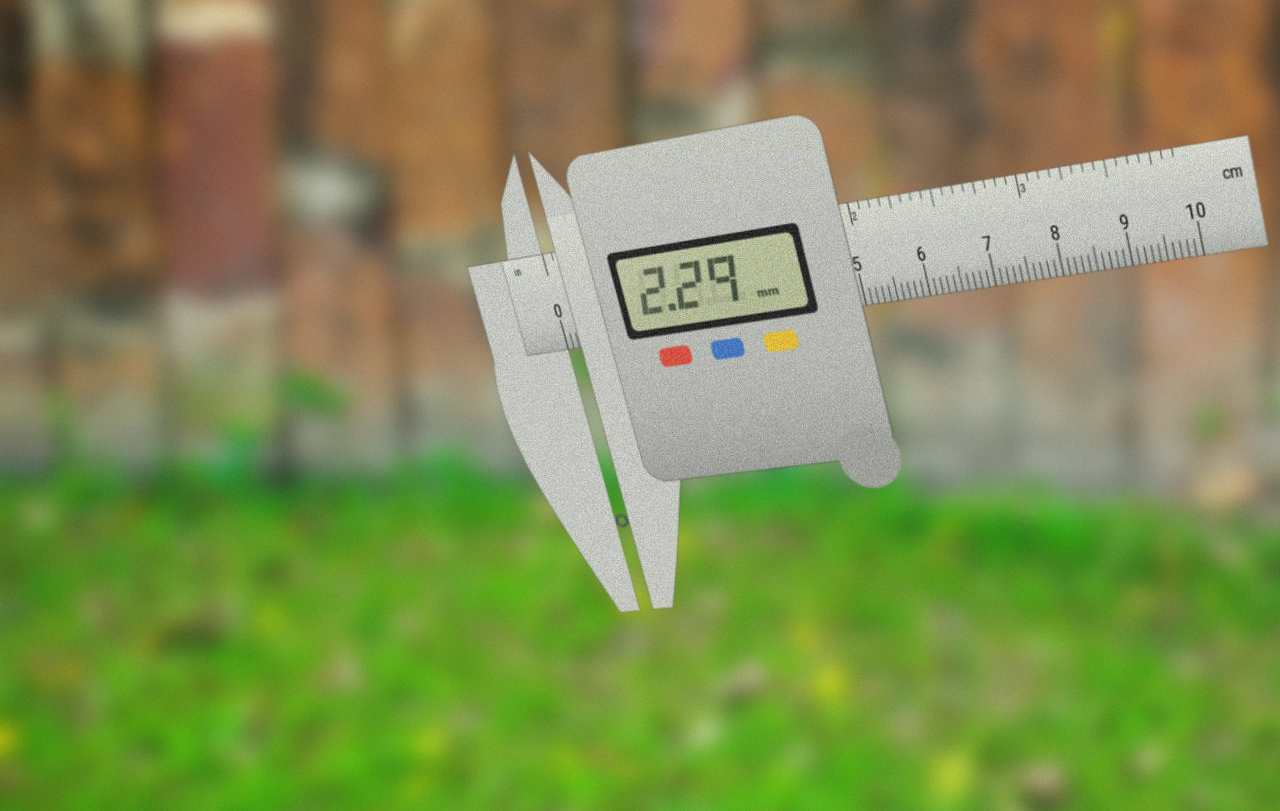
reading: 2.29mm
